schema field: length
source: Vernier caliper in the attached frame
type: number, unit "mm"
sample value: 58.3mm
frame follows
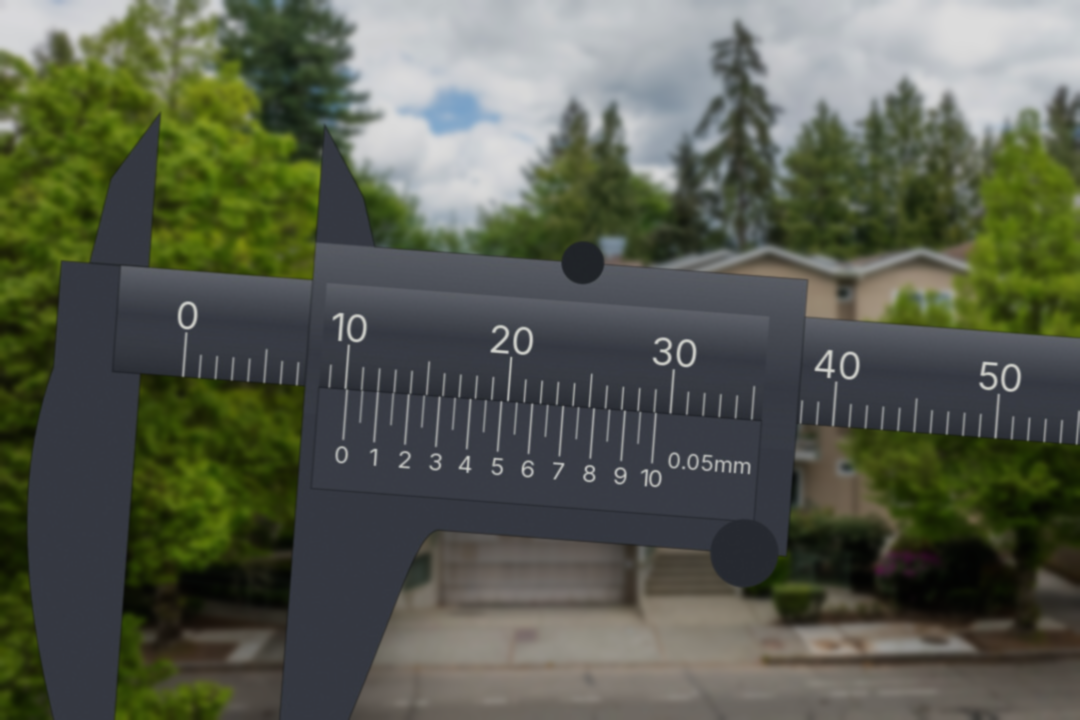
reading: 10.1mm
